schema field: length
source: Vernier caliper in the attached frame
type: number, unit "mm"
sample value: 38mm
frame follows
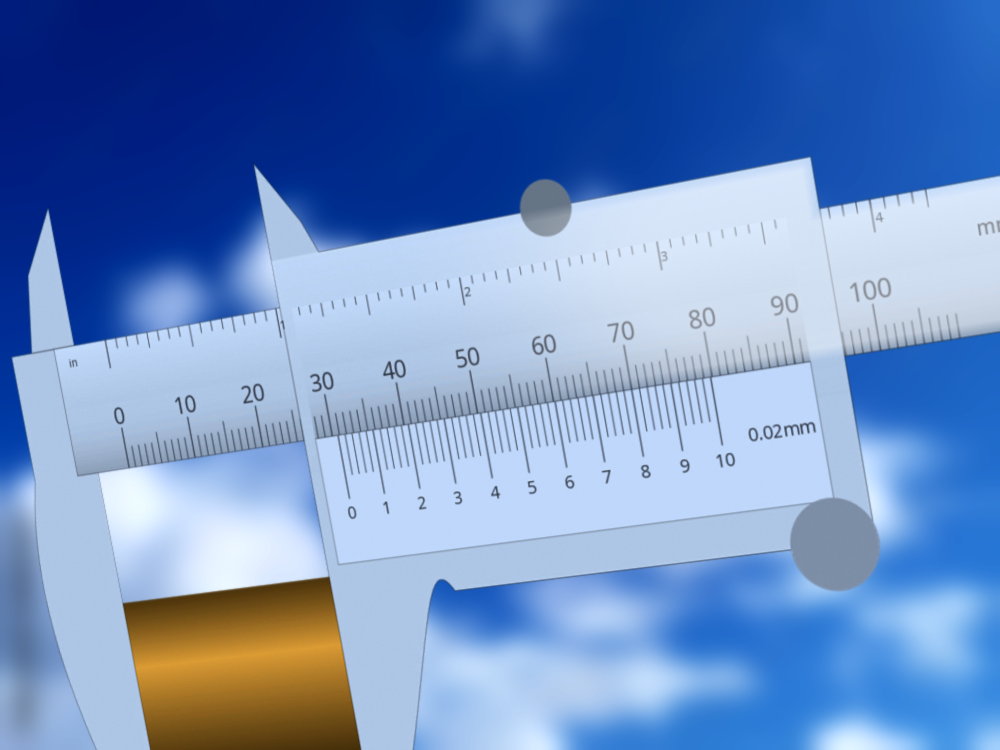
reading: 30.8mm
